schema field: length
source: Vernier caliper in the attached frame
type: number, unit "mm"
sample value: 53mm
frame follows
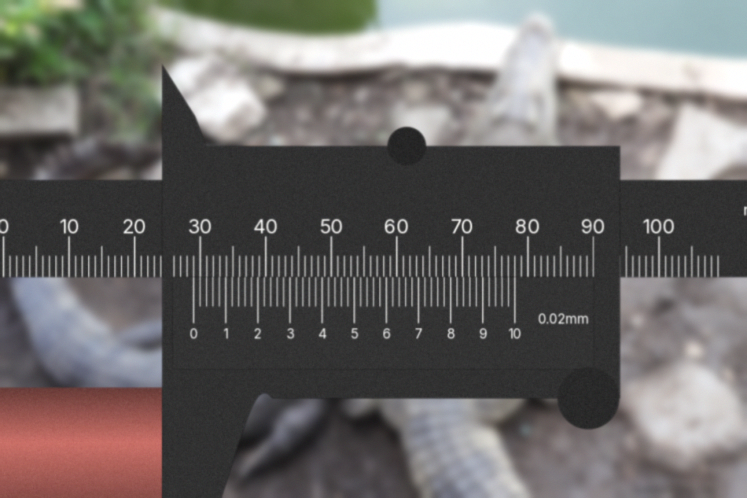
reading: 29.0mm
